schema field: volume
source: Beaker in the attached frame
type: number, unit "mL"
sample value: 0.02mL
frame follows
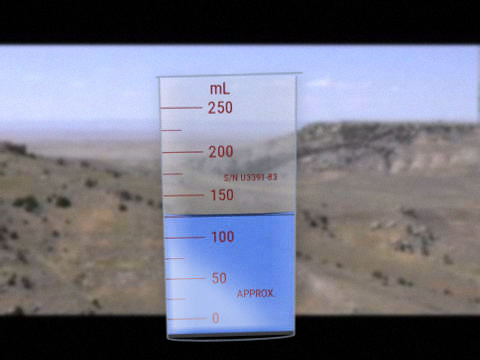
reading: 125mL
